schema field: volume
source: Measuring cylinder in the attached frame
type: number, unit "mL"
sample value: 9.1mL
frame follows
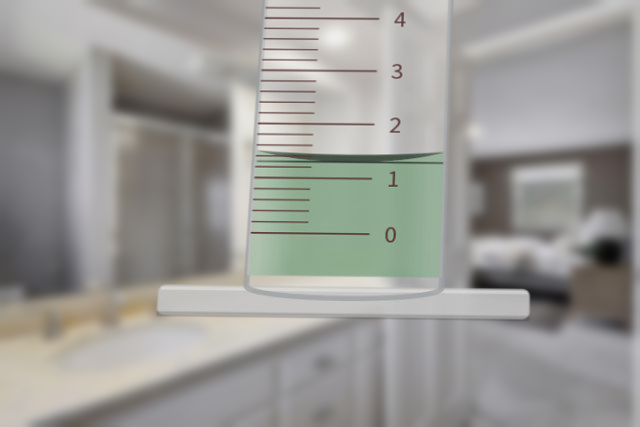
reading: 1.3mL
